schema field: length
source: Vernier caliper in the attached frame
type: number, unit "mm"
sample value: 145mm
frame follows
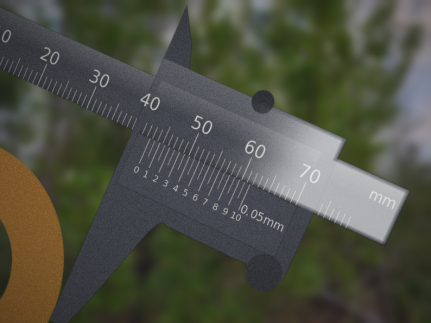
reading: 42.6mm
